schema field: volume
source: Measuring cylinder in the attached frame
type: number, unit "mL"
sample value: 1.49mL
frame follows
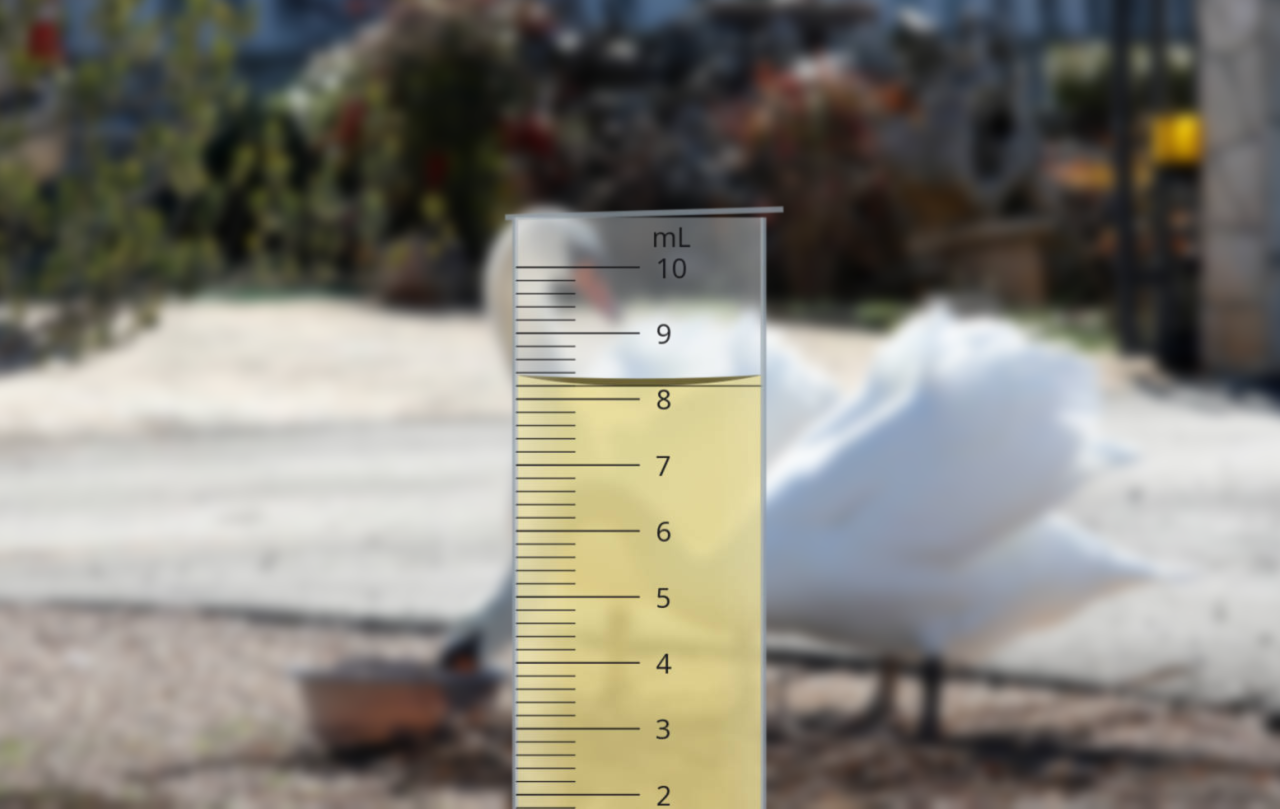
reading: 8.2mL
